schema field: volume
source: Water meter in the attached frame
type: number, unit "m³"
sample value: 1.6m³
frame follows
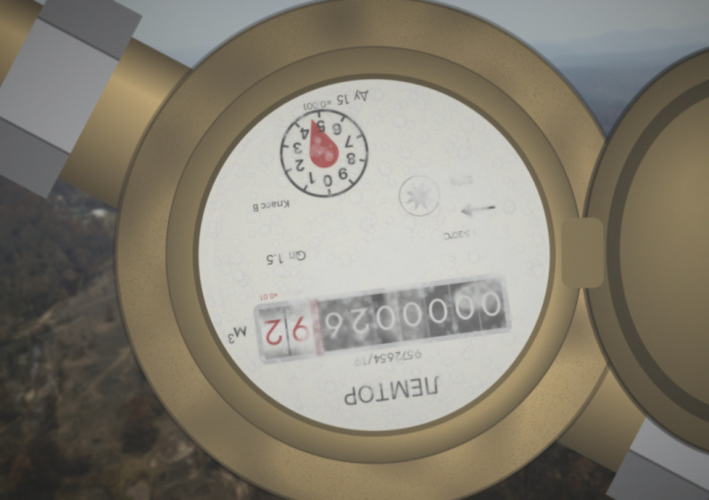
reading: 26.924m³
